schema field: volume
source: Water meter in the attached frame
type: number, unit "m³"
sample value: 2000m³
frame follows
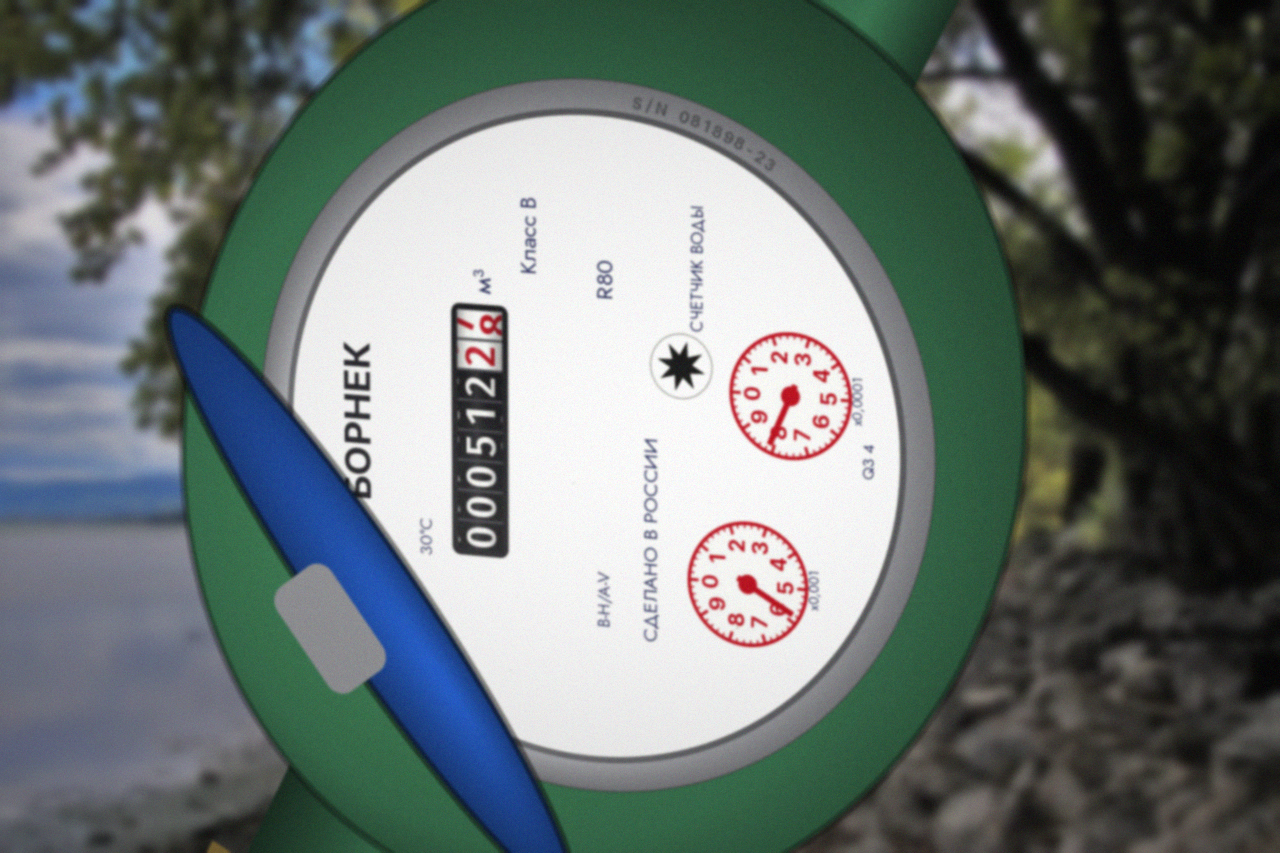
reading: 512.2758m³
